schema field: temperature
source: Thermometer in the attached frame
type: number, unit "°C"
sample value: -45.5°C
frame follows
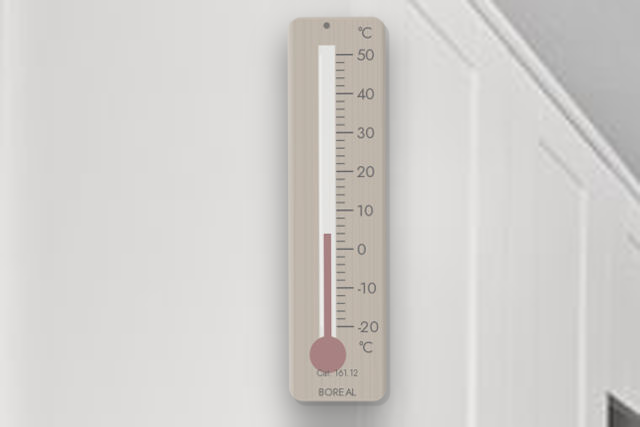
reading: 4°C
